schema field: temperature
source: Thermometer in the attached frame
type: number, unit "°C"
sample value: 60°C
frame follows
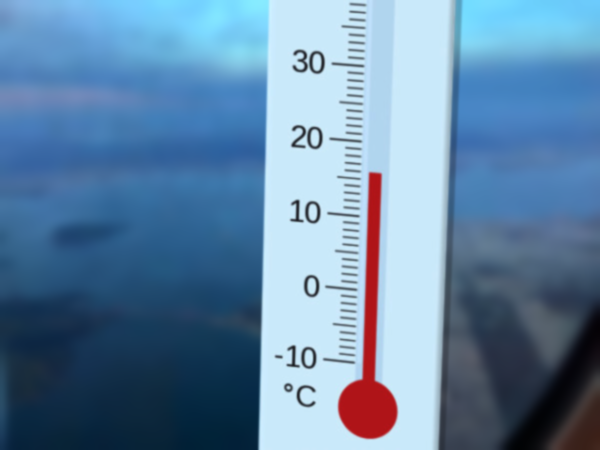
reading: 16°C
